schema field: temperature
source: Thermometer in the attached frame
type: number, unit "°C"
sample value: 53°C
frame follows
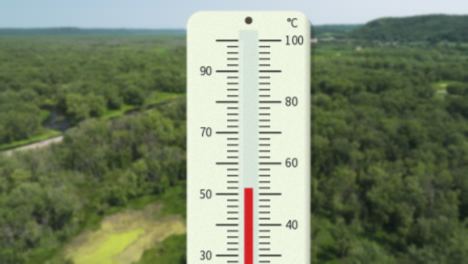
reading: 52°C
